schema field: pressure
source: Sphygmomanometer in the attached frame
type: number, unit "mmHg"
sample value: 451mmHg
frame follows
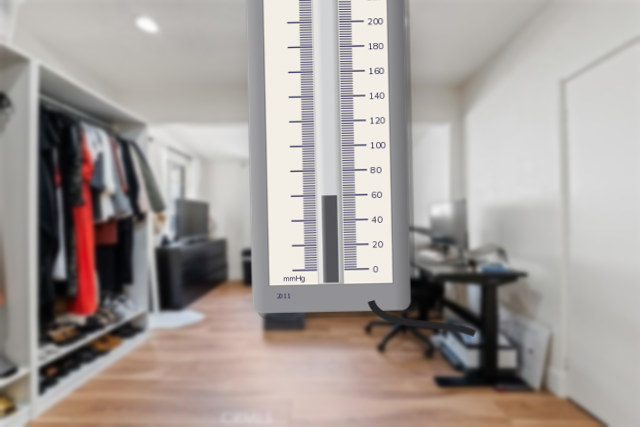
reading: 60mmHg
